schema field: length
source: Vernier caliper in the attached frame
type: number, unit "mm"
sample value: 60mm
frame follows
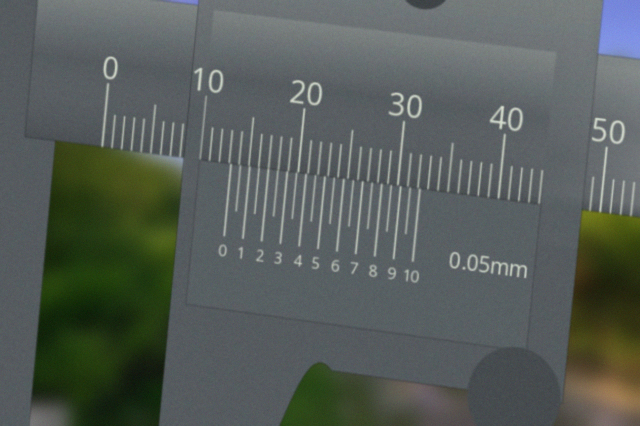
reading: 13.2mm
